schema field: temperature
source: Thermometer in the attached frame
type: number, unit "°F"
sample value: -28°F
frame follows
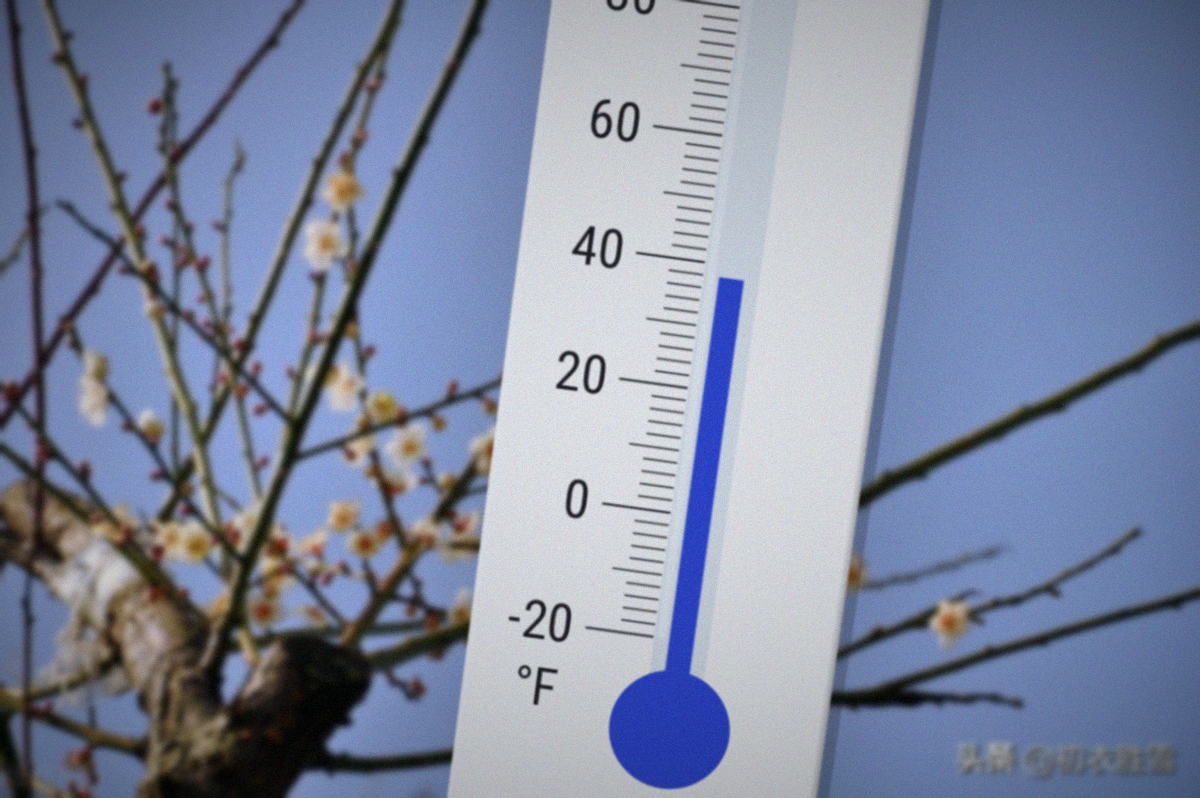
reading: 38°F
